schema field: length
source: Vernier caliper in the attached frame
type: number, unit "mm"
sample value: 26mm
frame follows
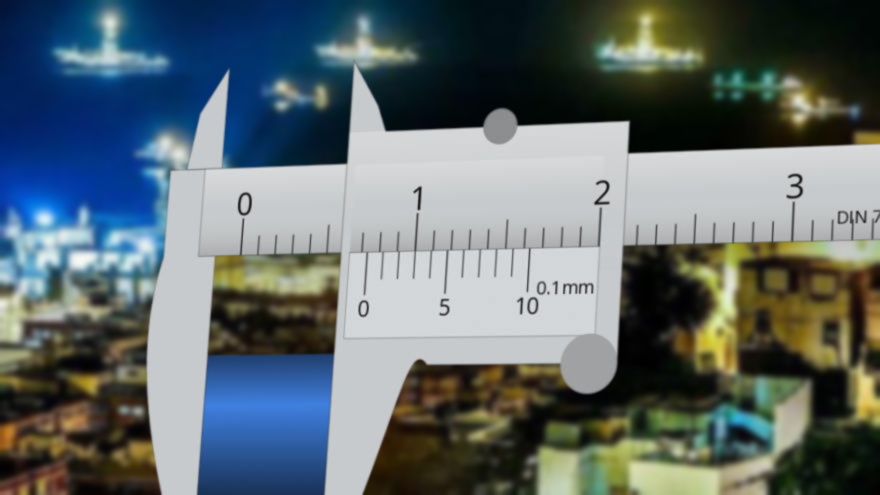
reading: 7.3mm
